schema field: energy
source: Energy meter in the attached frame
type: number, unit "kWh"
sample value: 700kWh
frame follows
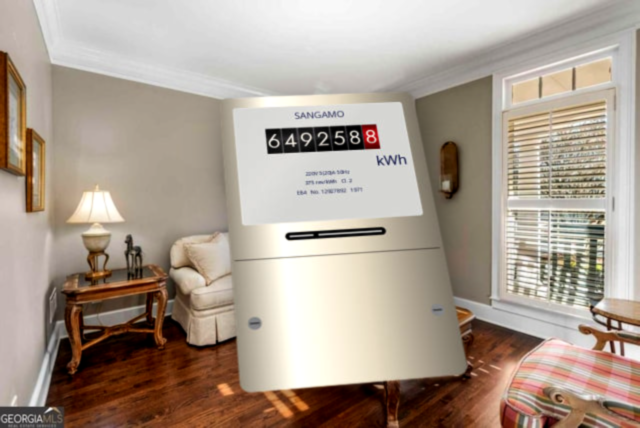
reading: 649258.8kWh
